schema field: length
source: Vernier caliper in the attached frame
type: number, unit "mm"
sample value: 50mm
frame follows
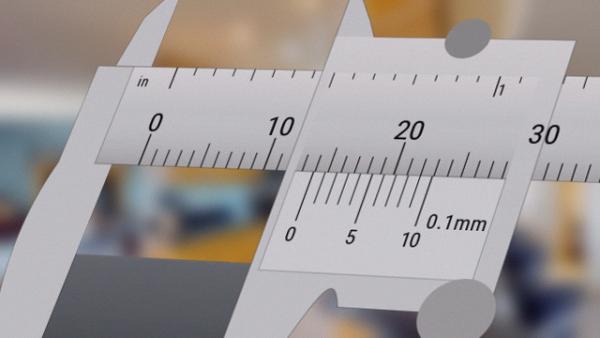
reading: 13.9mm
